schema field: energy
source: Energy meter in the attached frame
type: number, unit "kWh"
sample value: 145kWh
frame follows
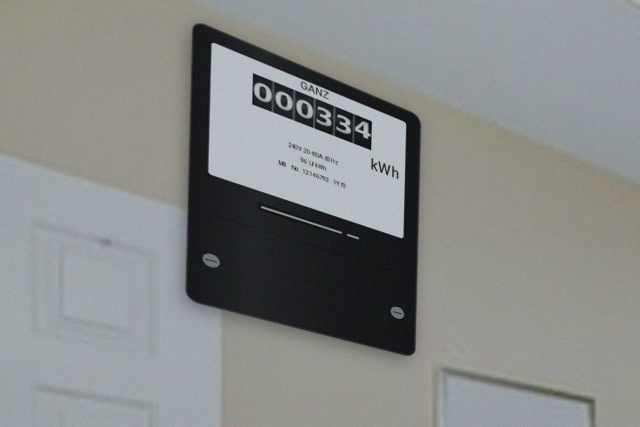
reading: 334kWh
